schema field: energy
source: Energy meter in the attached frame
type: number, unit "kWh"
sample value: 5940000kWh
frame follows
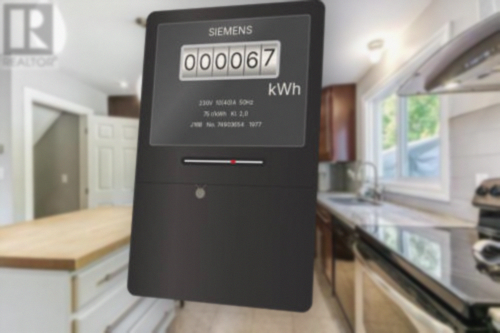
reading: 67kWh
